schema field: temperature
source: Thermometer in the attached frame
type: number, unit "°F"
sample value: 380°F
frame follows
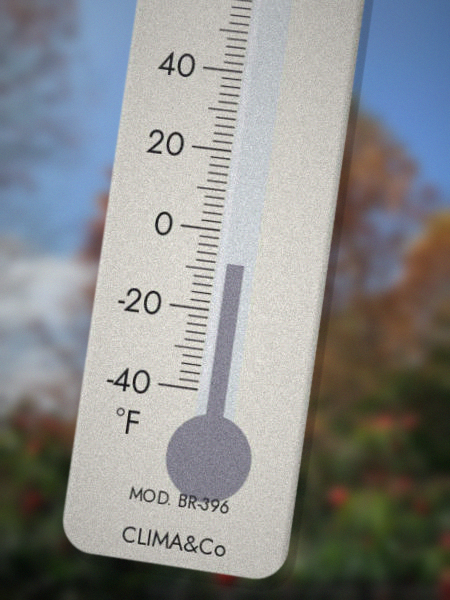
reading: -8°F
